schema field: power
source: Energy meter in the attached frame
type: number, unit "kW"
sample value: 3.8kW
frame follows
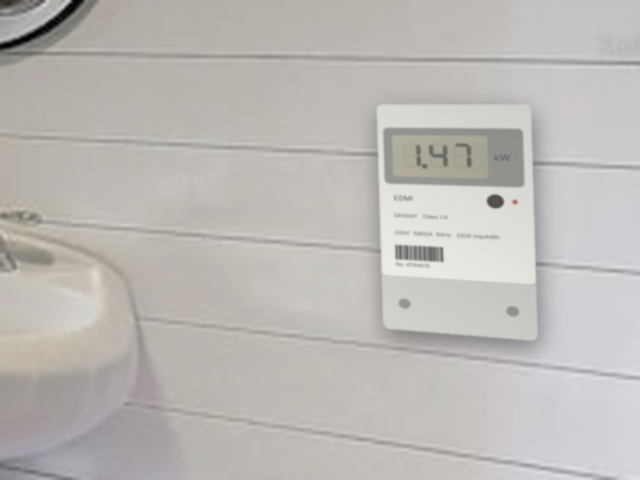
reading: 1.47kW
